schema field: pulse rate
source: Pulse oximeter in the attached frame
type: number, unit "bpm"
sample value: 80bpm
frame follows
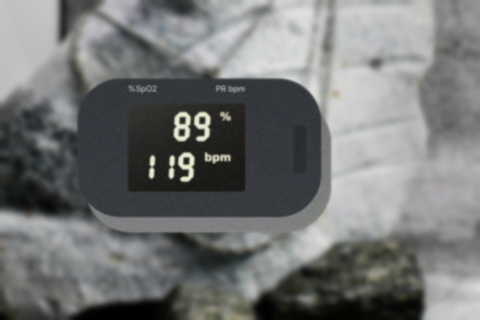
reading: 119bpm
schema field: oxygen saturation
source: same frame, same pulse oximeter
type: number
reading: 89%
